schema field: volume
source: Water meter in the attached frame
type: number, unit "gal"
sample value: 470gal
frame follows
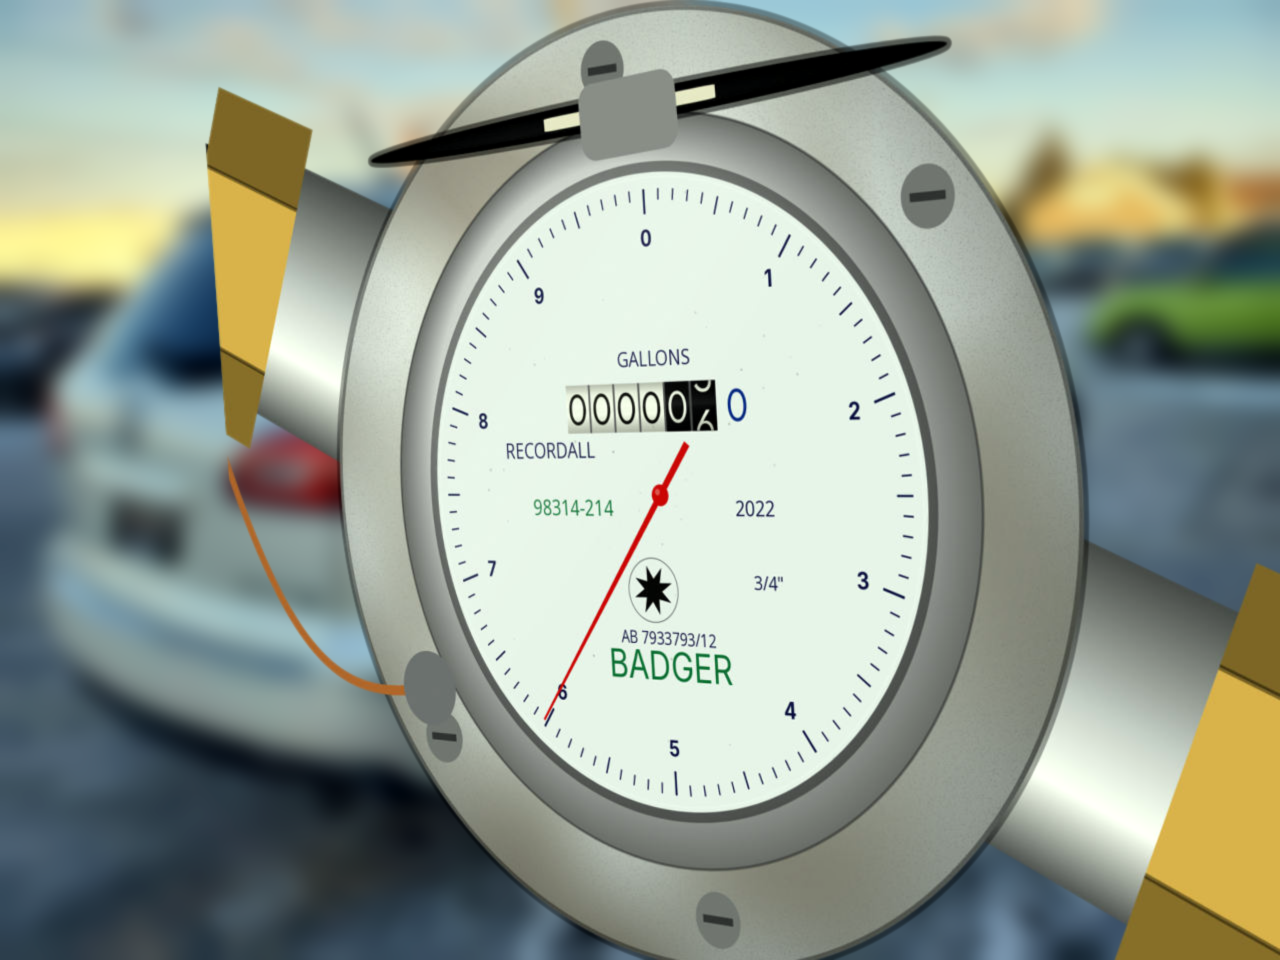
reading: 56.0gal
